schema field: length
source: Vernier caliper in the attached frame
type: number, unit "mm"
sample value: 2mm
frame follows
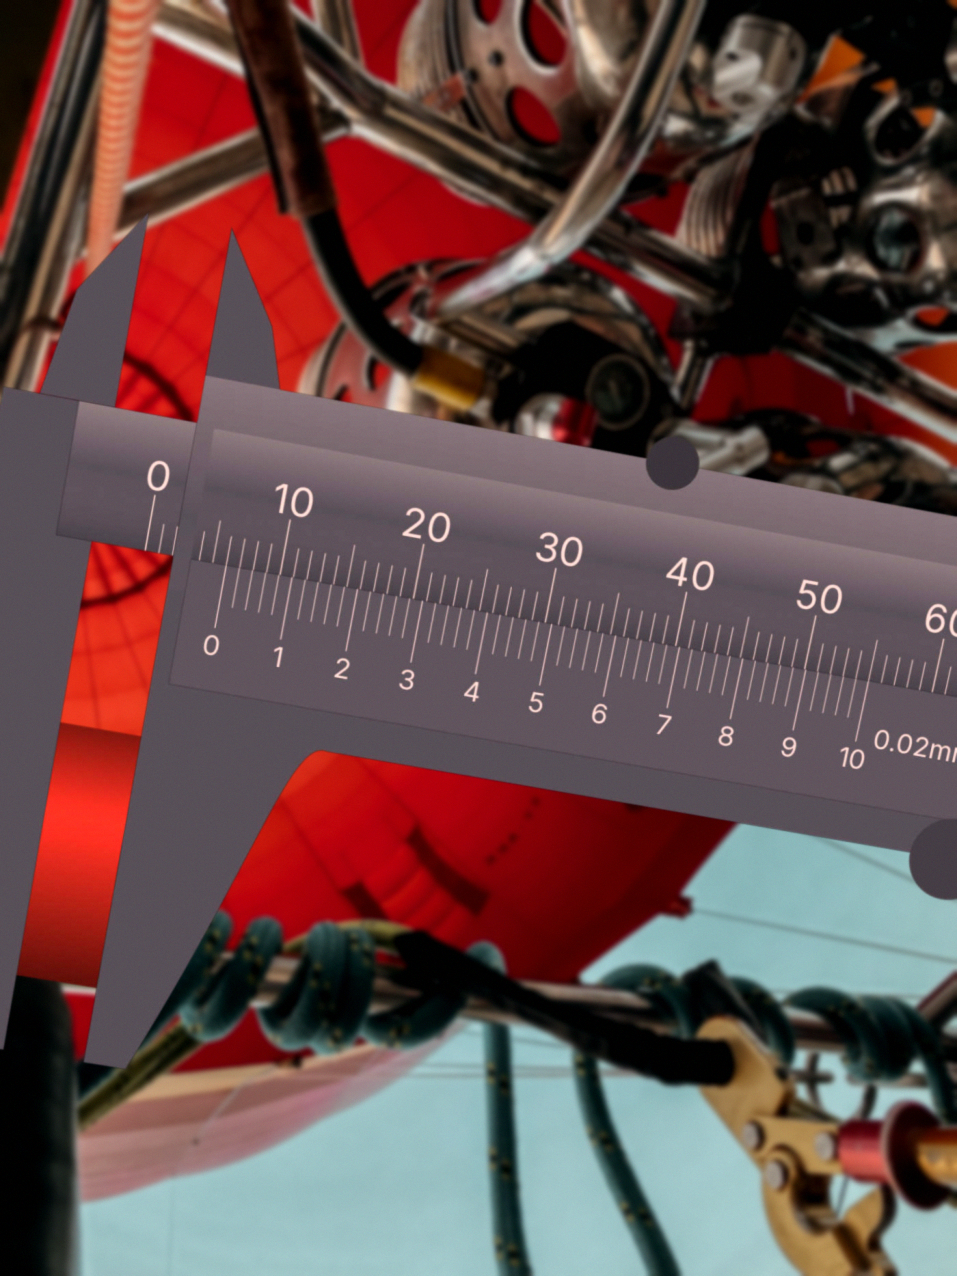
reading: 6.0mm
